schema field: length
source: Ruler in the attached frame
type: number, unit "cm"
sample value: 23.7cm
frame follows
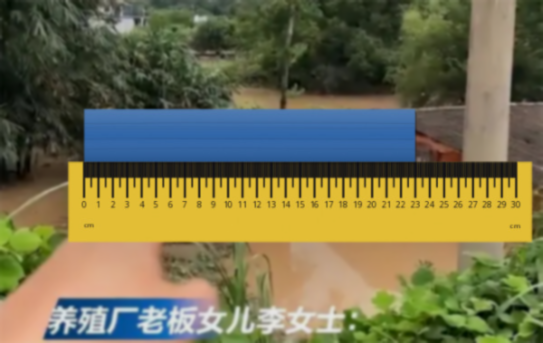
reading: 23cm
